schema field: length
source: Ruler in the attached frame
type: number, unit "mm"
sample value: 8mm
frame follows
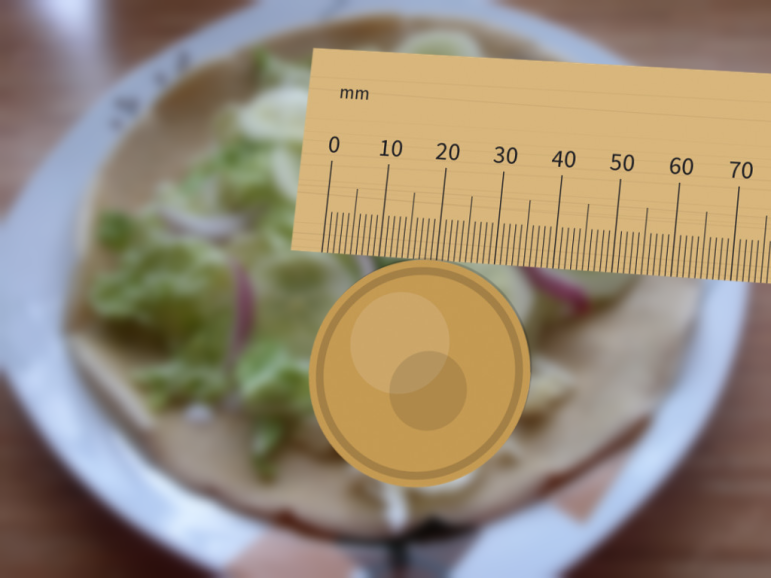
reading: 38mm
